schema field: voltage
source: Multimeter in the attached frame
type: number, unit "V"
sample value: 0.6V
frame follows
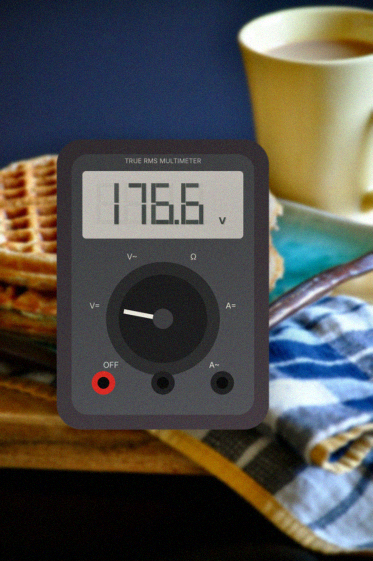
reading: 176.6V
